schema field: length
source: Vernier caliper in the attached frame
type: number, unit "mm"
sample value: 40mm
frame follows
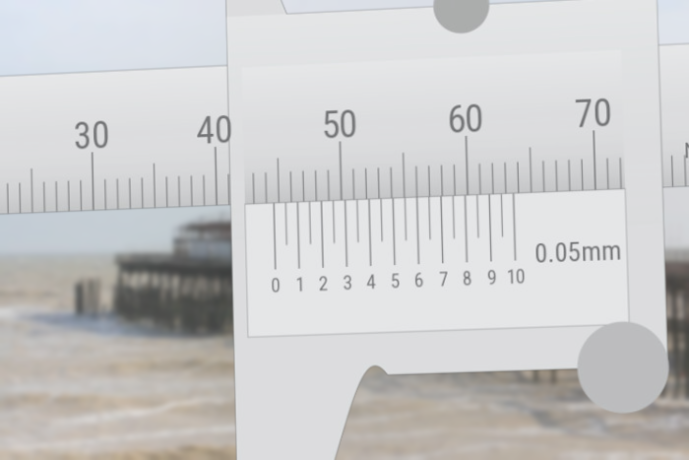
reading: 44.6mm
